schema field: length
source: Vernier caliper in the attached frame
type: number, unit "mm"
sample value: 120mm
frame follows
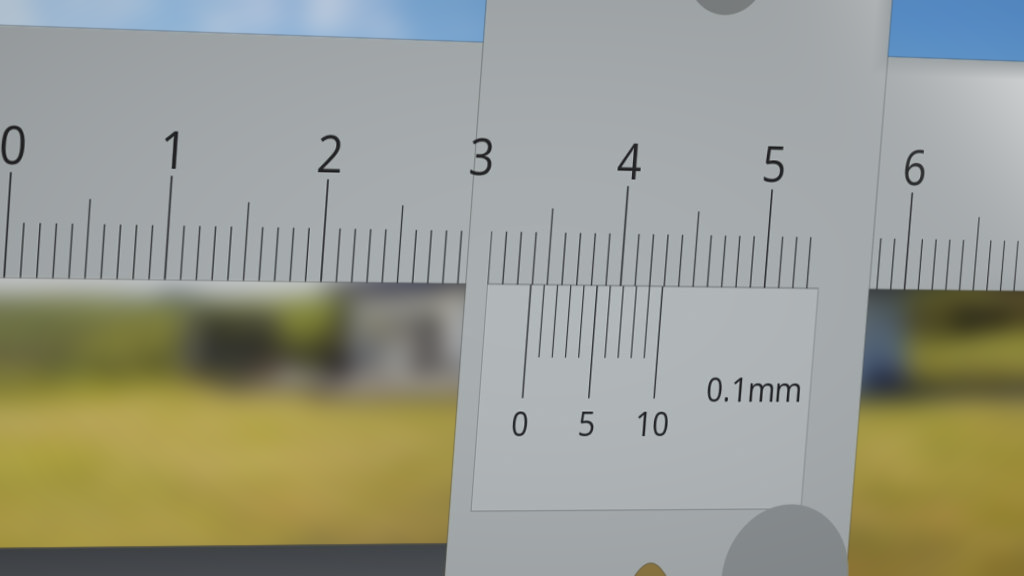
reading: 33.9mm
